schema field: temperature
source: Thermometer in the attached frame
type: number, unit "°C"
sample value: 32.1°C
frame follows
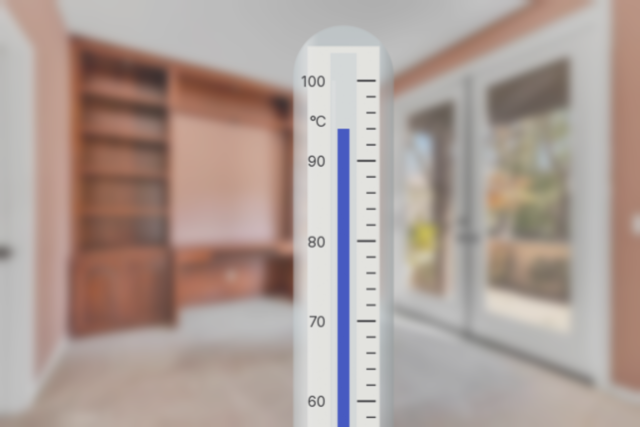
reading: 94°C
